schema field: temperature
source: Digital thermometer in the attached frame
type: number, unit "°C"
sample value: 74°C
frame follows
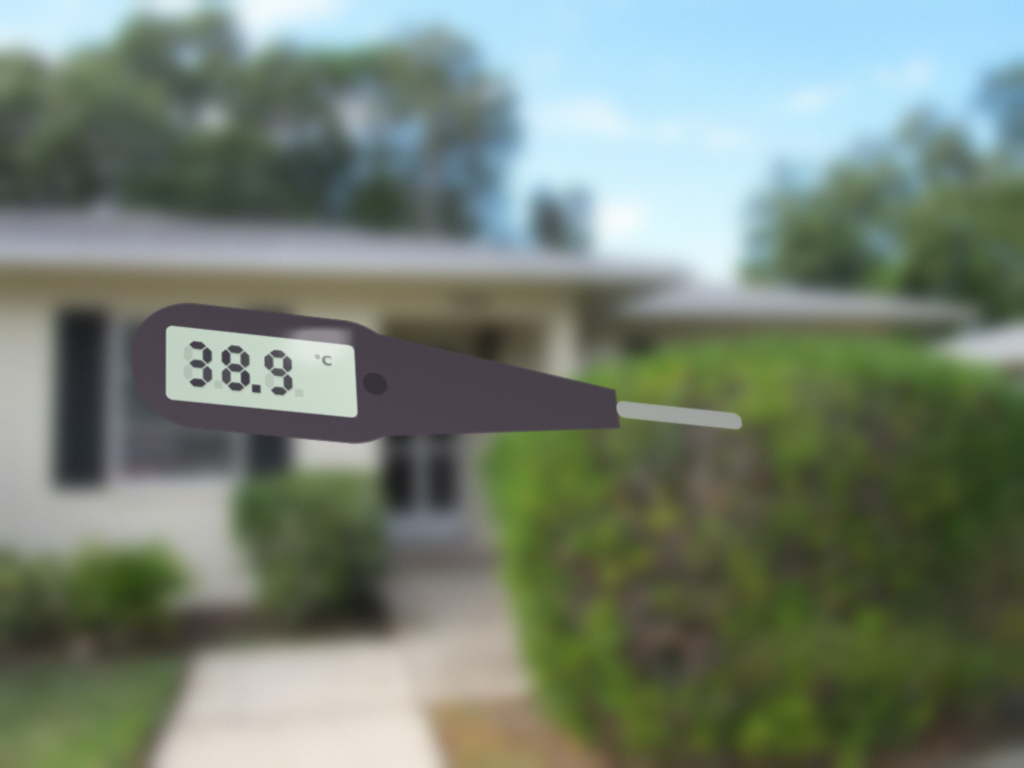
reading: 38.9°C
